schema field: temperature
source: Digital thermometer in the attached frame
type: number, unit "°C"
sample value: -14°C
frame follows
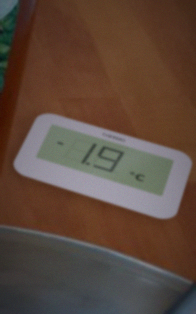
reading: -1.9°C
